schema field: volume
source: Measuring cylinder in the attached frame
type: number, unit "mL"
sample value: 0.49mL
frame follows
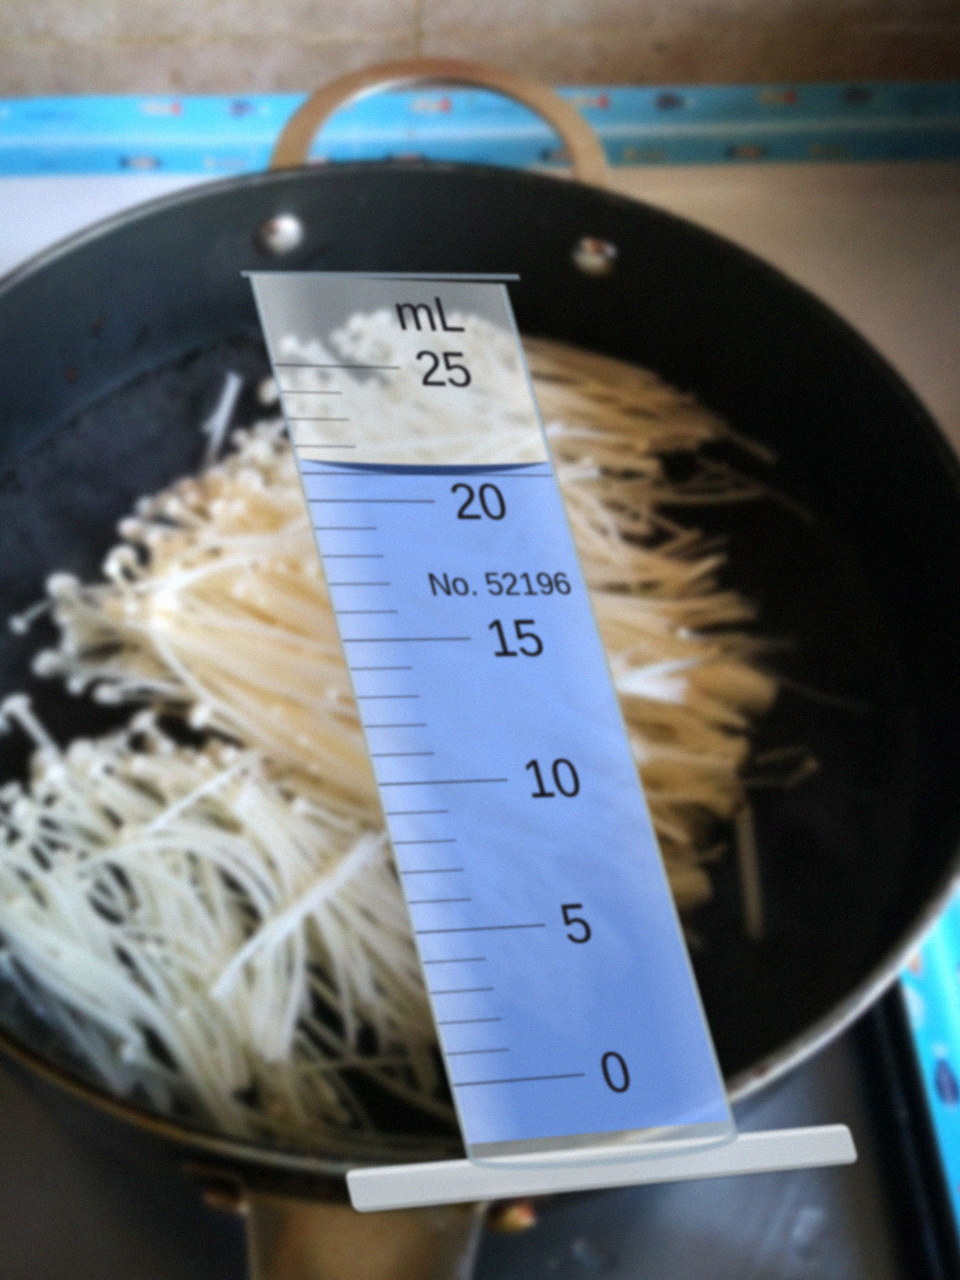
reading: 21mL
